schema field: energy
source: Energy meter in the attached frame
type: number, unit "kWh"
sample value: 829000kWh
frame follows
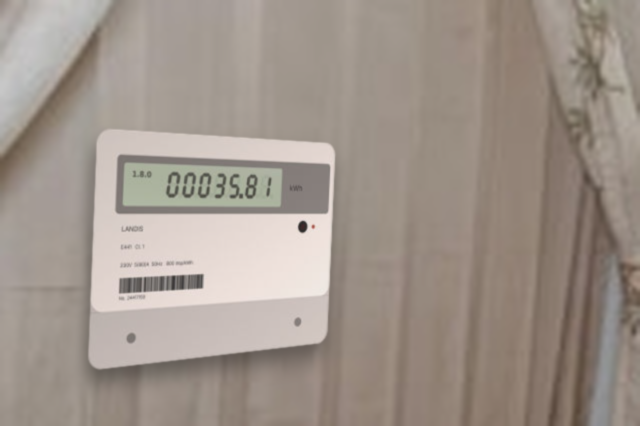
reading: 35.81kWh
